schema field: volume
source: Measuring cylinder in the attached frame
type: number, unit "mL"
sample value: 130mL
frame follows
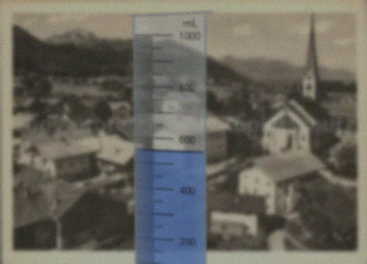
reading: 550mL
